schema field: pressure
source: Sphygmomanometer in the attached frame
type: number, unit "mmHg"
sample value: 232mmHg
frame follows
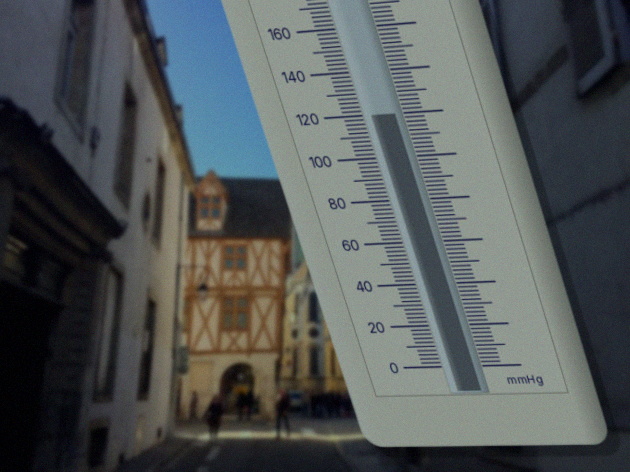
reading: 120mmHg
